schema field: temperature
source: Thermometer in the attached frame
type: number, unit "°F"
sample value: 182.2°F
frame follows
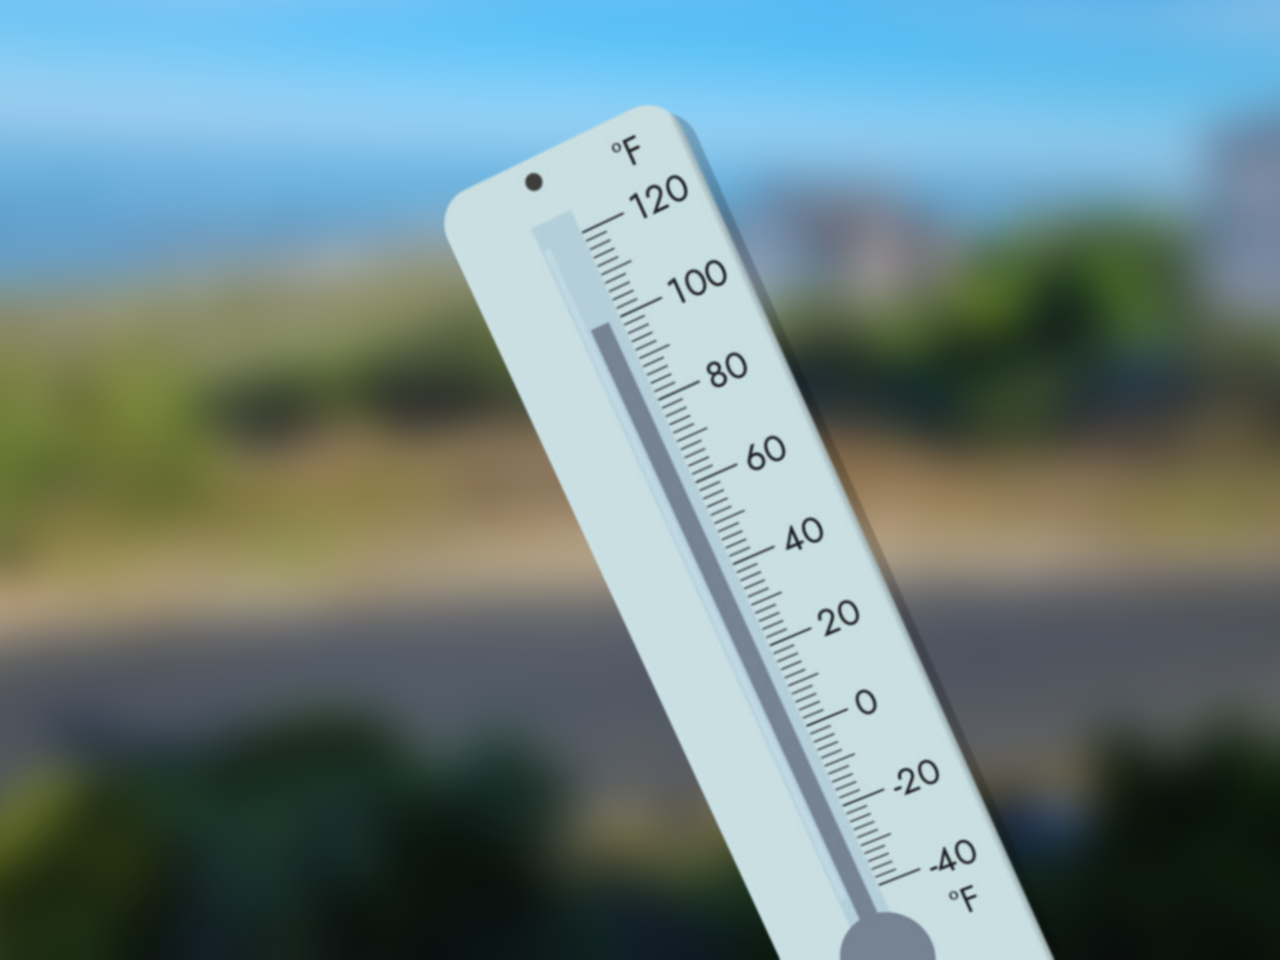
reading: 100°F
